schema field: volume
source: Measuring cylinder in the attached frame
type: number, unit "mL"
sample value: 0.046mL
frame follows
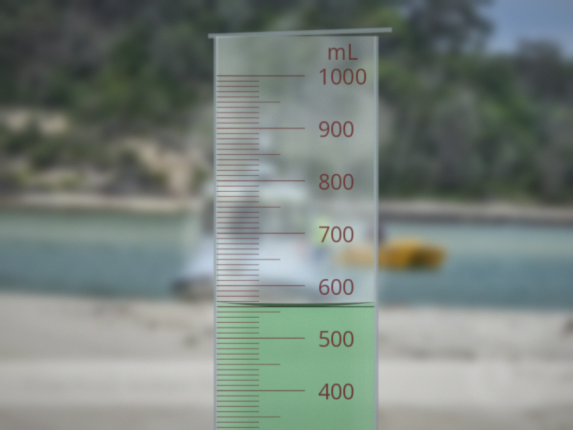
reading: 560mL
